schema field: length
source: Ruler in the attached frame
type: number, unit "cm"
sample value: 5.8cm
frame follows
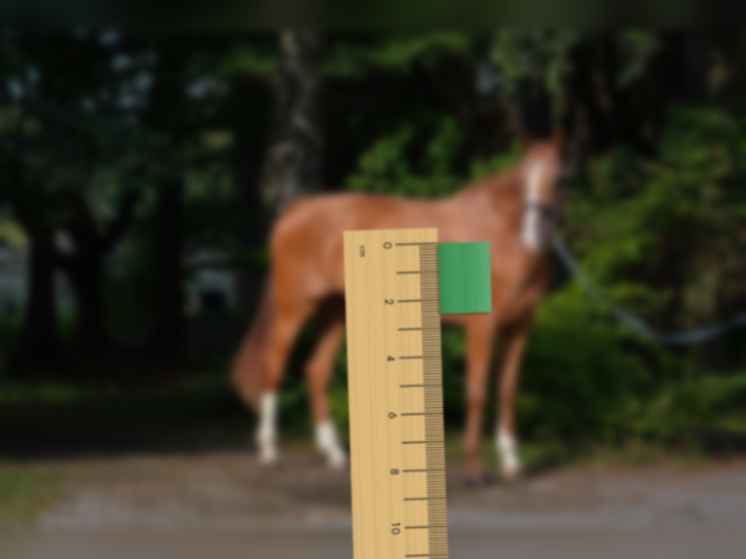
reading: 2.5cm
